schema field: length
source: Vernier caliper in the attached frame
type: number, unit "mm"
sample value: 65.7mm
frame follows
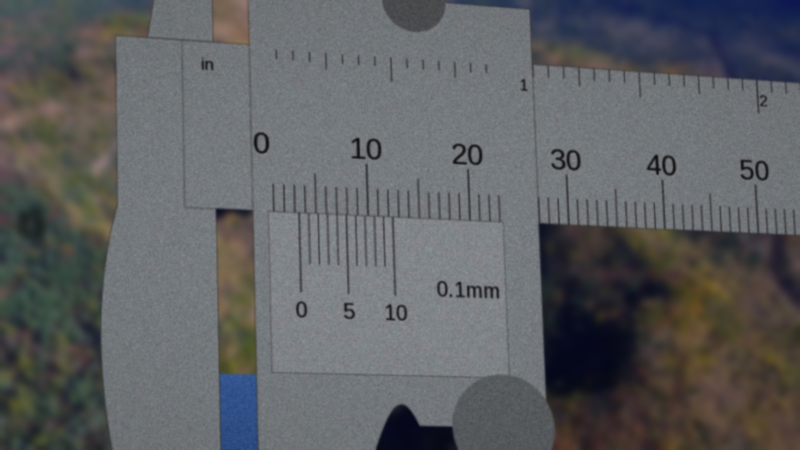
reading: 3.4mm
